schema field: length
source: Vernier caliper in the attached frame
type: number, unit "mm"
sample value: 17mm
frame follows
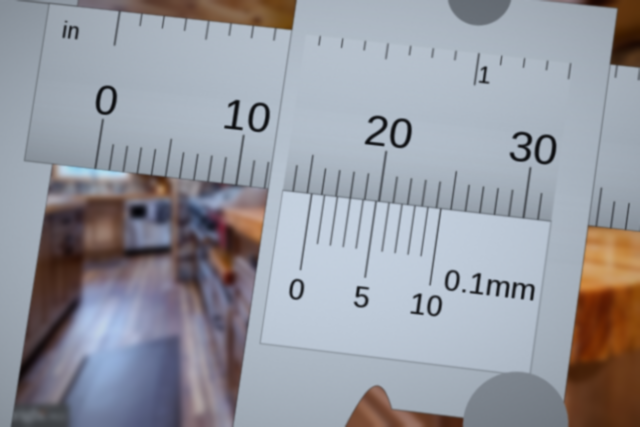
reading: 15.3mm
